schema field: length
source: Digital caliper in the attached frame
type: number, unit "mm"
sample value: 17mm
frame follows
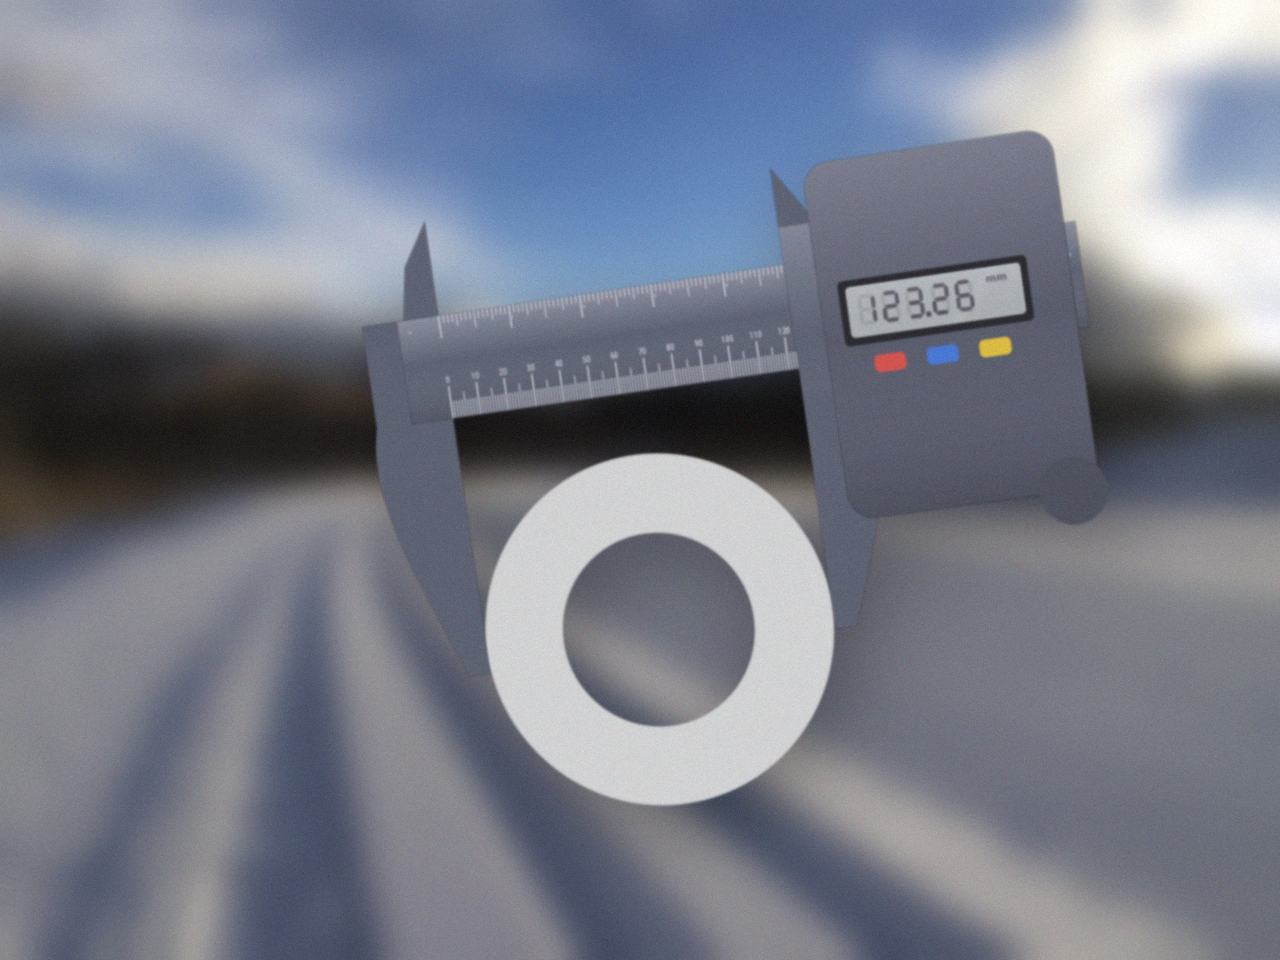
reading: 123.26mm
